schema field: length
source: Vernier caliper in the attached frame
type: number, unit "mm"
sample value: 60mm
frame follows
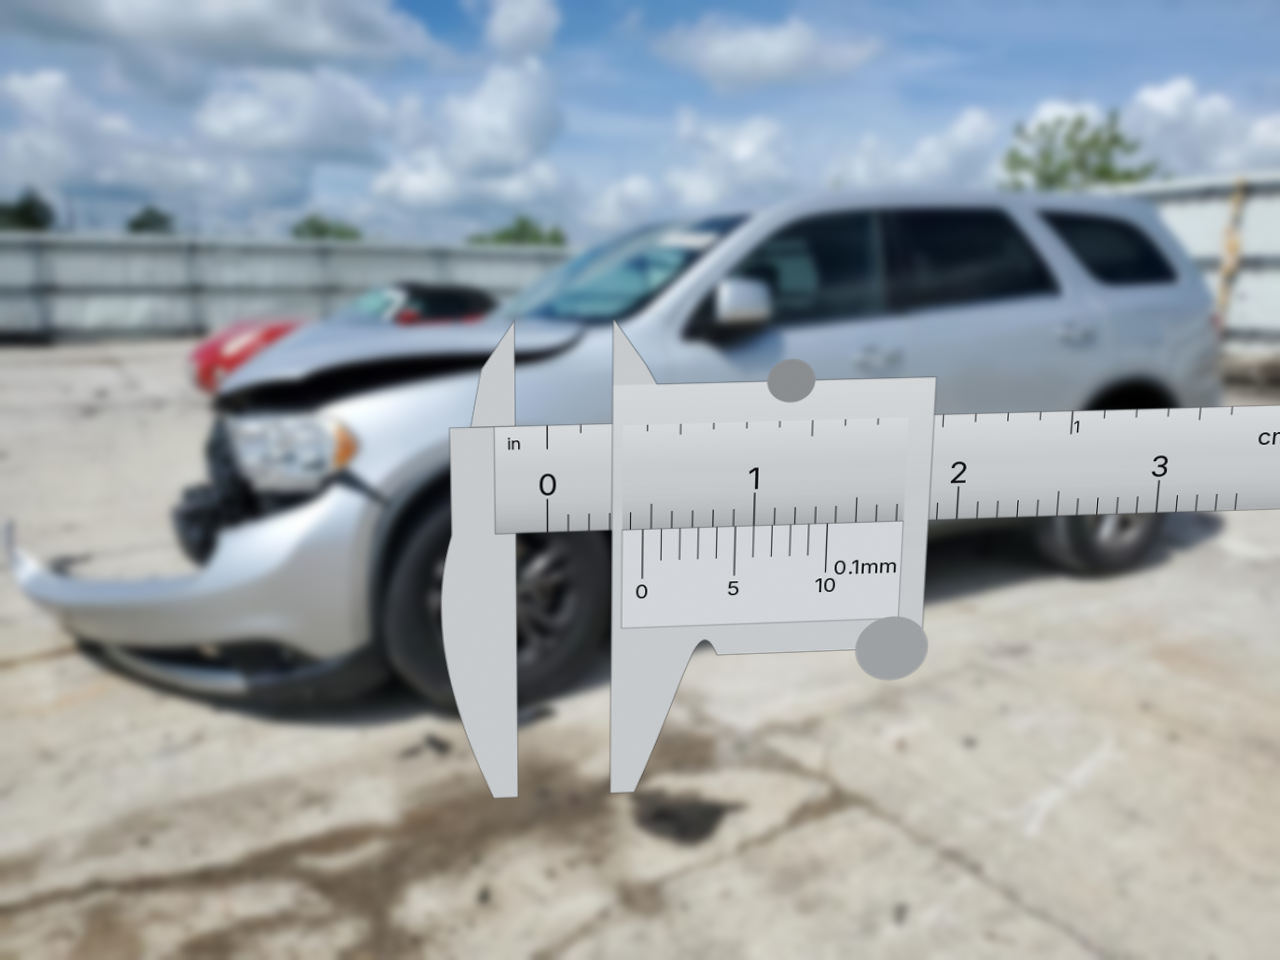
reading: 4.6mm
